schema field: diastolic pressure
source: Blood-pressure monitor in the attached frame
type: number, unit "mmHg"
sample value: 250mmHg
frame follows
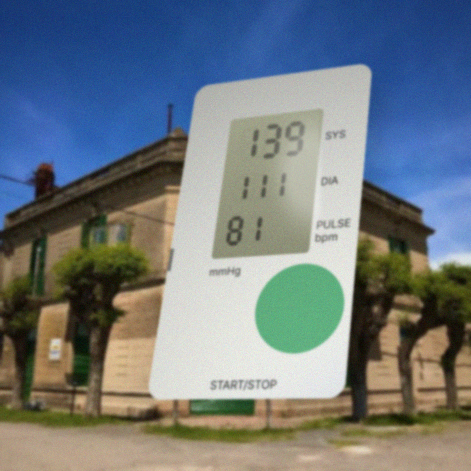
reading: 111mmHg
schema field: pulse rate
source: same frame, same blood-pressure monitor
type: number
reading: 81bpm
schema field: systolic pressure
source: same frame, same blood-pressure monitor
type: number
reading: 139mmHg
